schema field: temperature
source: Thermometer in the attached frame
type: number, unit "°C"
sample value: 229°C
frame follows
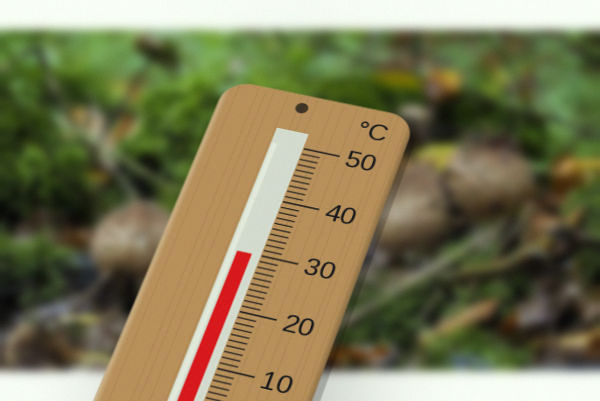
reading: 30°C
